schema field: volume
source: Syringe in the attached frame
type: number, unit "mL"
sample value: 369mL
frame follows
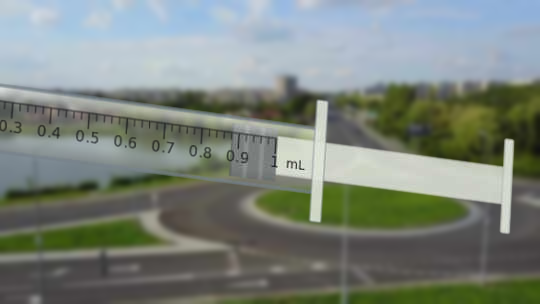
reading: 0.88mL
